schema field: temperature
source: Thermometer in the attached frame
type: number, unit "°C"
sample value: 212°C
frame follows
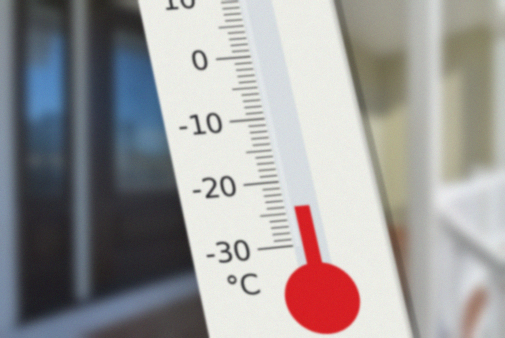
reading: -24°C
